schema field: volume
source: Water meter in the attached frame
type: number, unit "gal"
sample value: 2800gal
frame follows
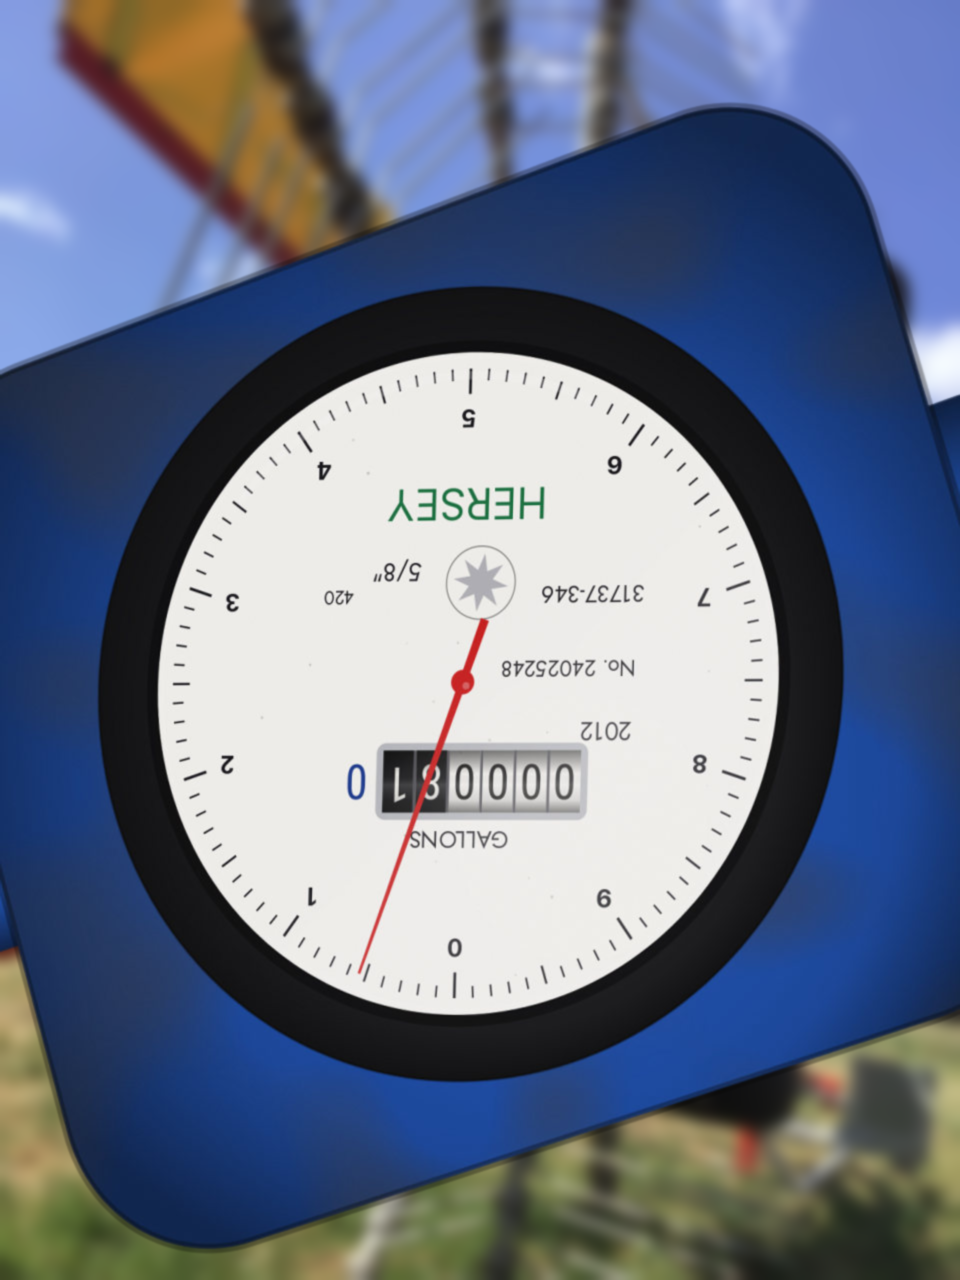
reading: 810.5gal
